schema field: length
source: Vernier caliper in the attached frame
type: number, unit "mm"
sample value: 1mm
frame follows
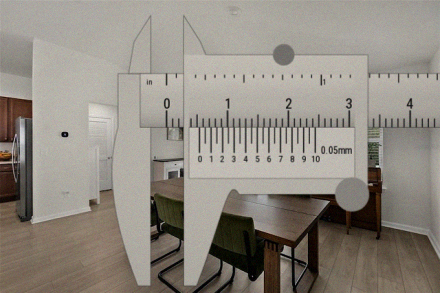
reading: 5.4mm
